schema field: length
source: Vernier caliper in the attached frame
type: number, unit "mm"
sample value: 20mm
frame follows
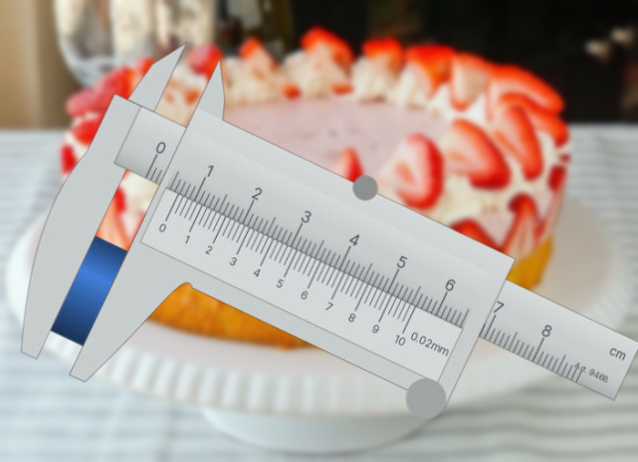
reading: 6.8mm
